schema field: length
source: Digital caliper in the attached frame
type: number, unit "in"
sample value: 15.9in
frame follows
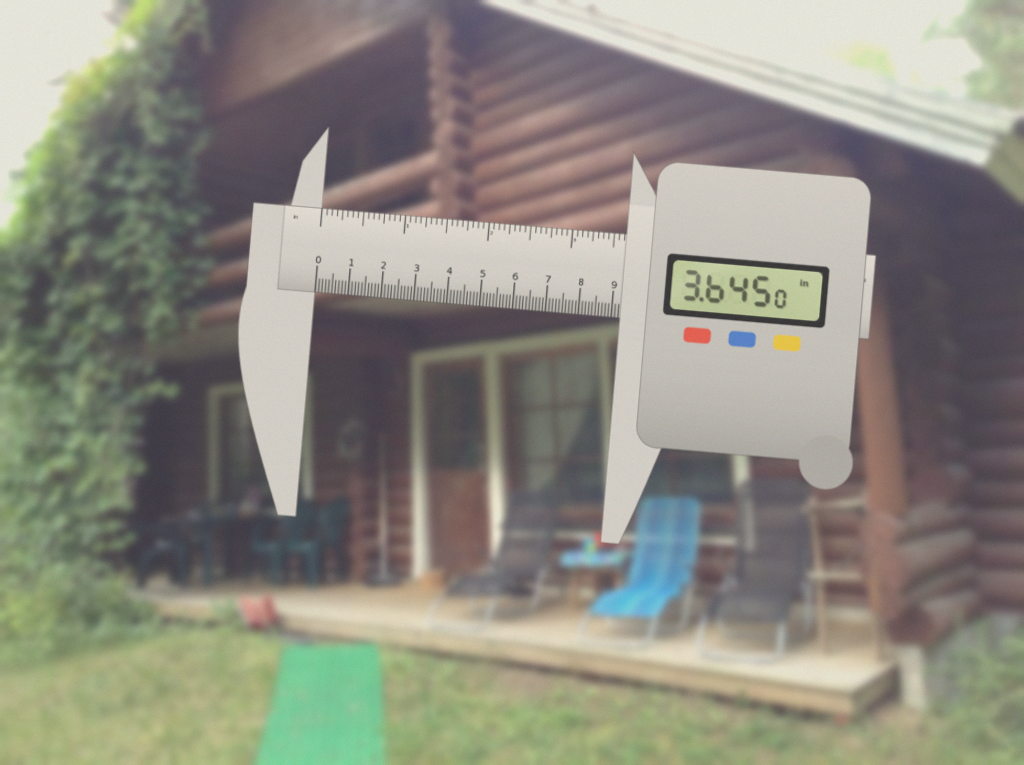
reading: 3.6450in
